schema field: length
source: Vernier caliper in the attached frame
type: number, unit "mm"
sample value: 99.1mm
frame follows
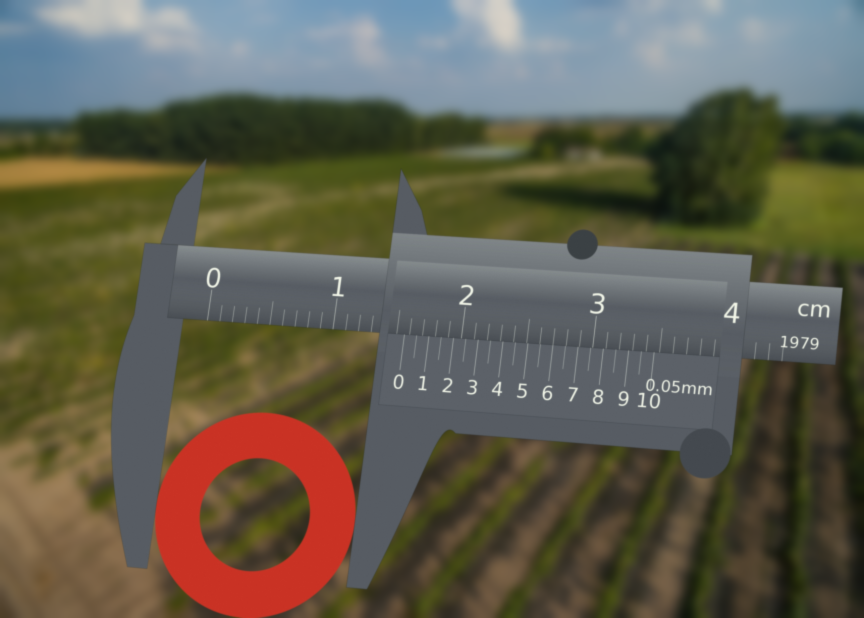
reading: 15.6mm
